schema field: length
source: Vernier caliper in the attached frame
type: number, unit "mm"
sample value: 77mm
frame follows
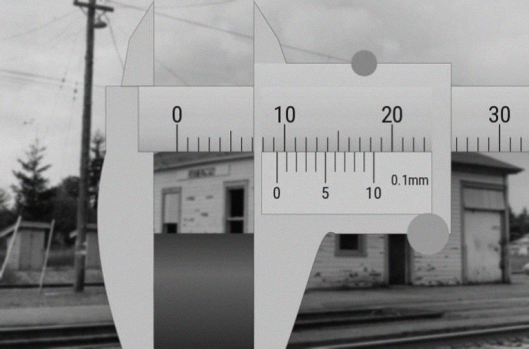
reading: 9.3mm
